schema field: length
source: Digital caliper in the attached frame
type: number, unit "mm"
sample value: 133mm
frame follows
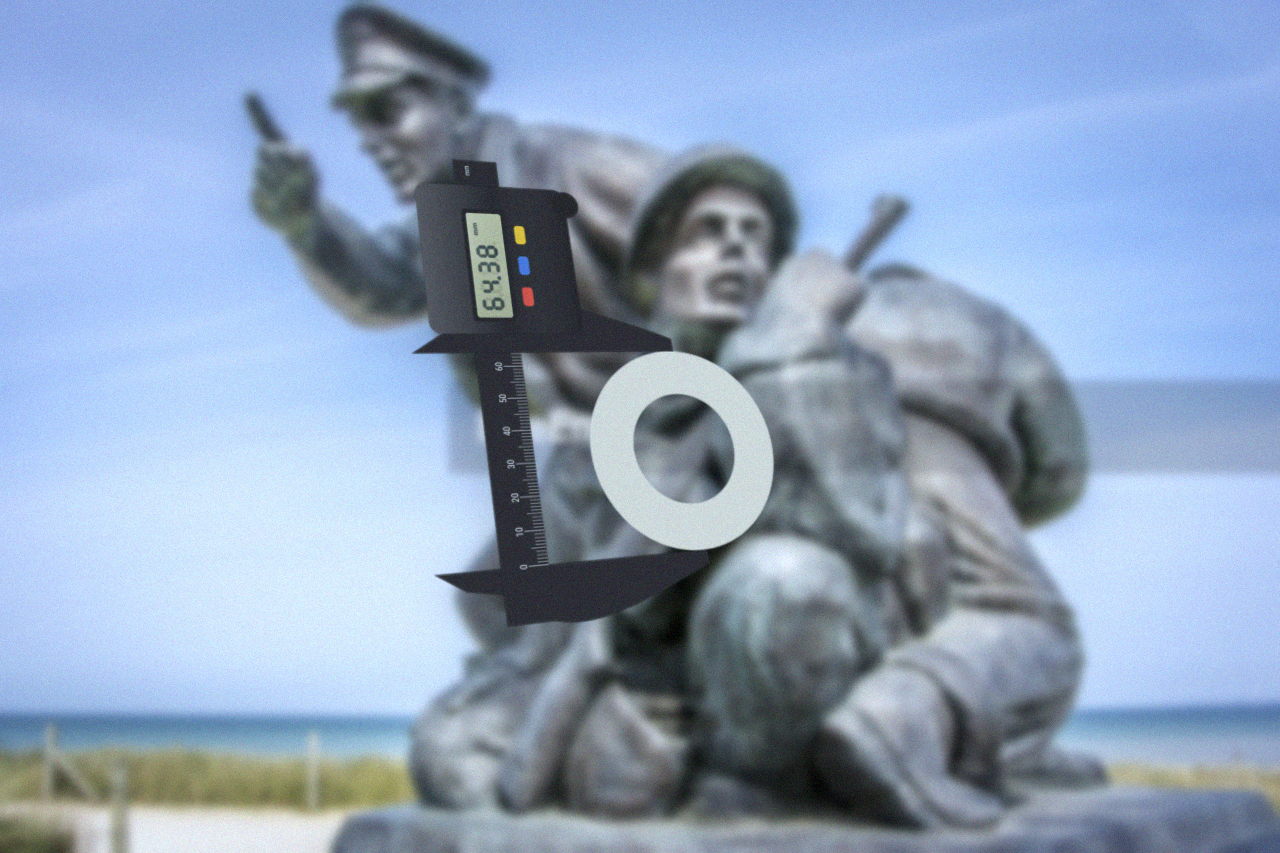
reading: 64.38mm
